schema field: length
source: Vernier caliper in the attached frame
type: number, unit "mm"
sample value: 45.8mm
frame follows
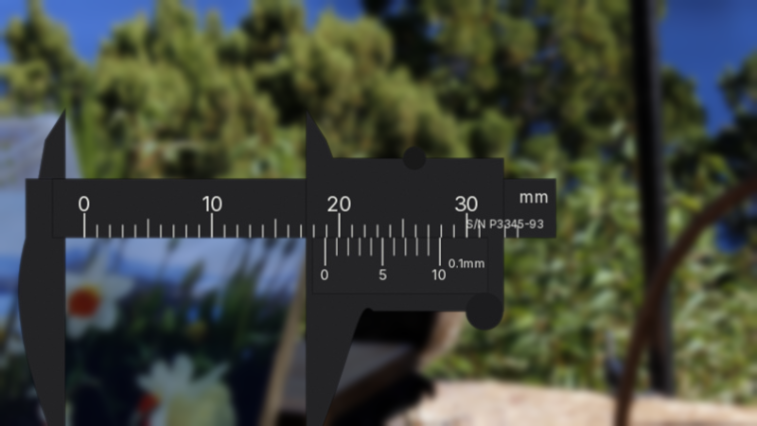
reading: 18.9mm
